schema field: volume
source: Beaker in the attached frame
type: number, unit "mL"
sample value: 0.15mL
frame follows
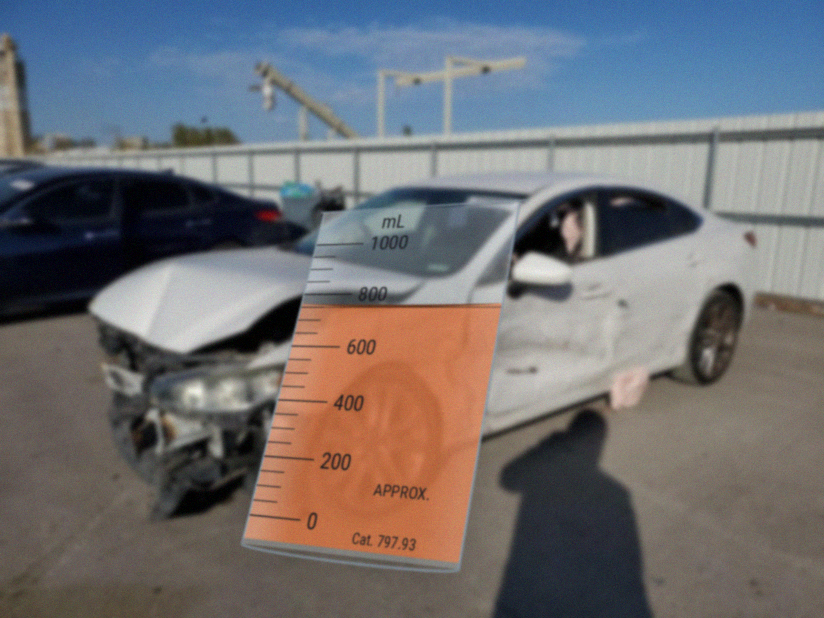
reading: 750mL
